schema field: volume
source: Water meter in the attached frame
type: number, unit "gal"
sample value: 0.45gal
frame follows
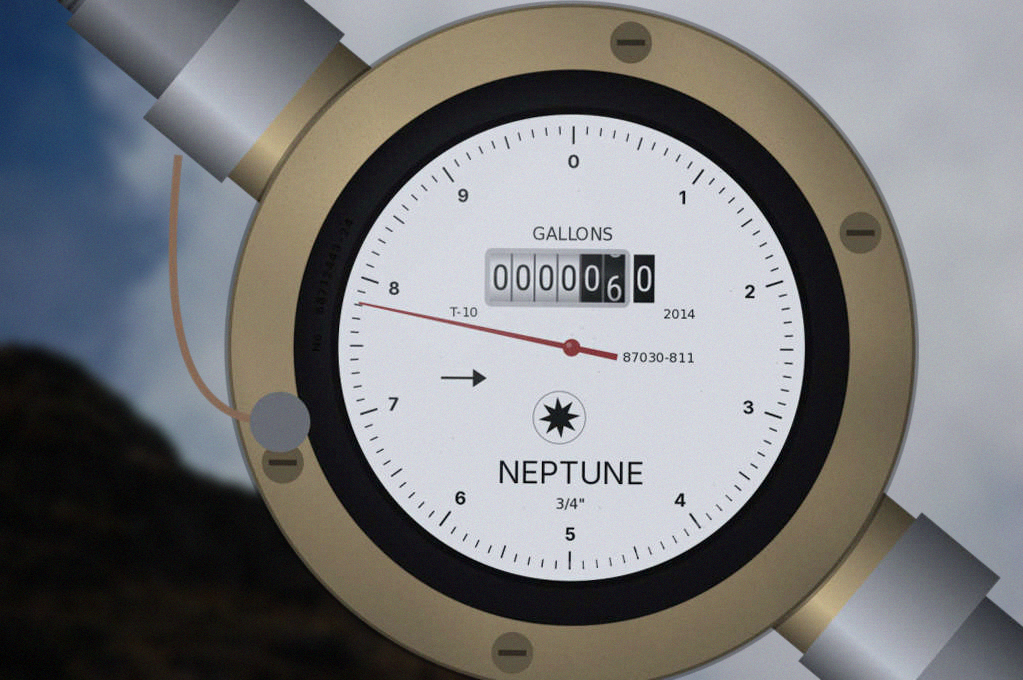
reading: 57.8gal
